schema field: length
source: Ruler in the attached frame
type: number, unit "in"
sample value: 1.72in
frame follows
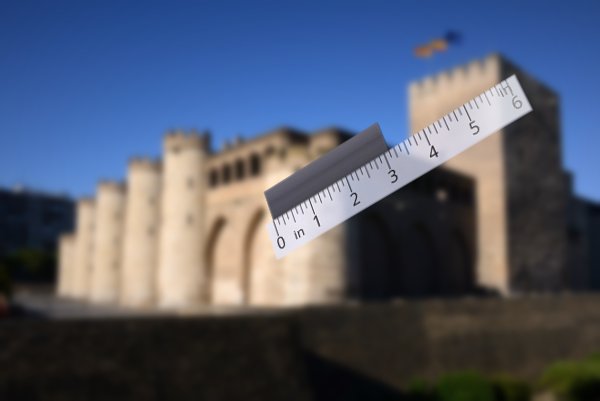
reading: 3.125in
